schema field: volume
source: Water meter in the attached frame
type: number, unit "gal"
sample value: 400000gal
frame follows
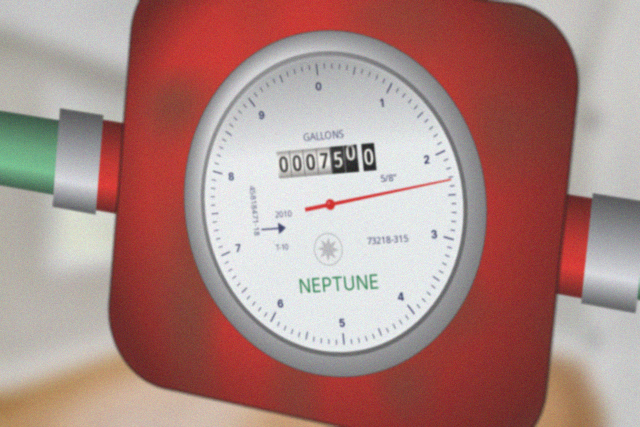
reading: 7502.3gal
